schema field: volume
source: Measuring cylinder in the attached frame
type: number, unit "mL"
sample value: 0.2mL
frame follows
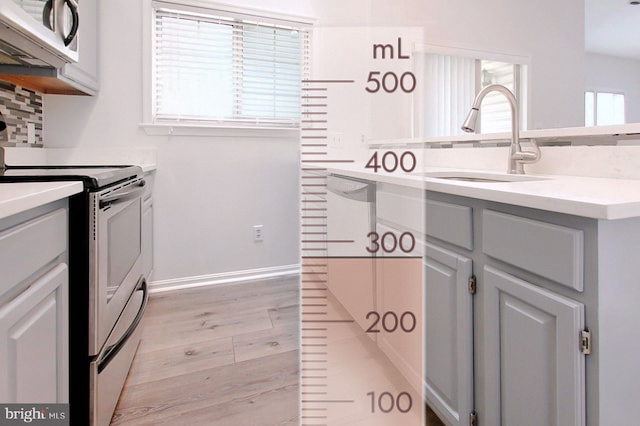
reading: 280mL
